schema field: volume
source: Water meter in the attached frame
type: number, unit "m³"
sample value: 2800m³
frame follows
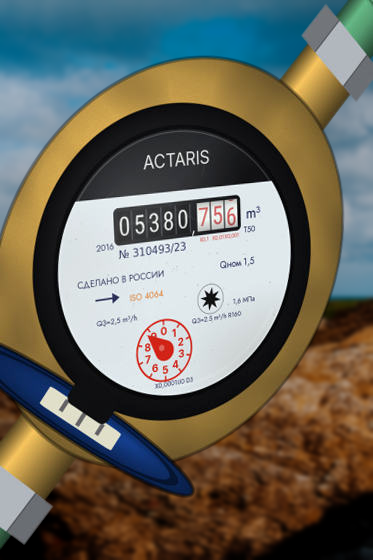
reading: 5380.7558m³
